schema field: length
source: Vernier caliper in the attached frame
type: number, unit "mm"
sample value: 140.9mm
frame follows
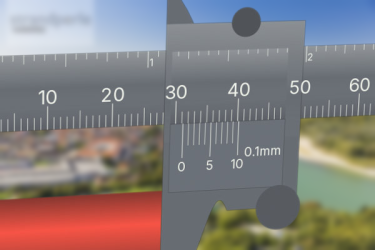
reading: 31.2mm
